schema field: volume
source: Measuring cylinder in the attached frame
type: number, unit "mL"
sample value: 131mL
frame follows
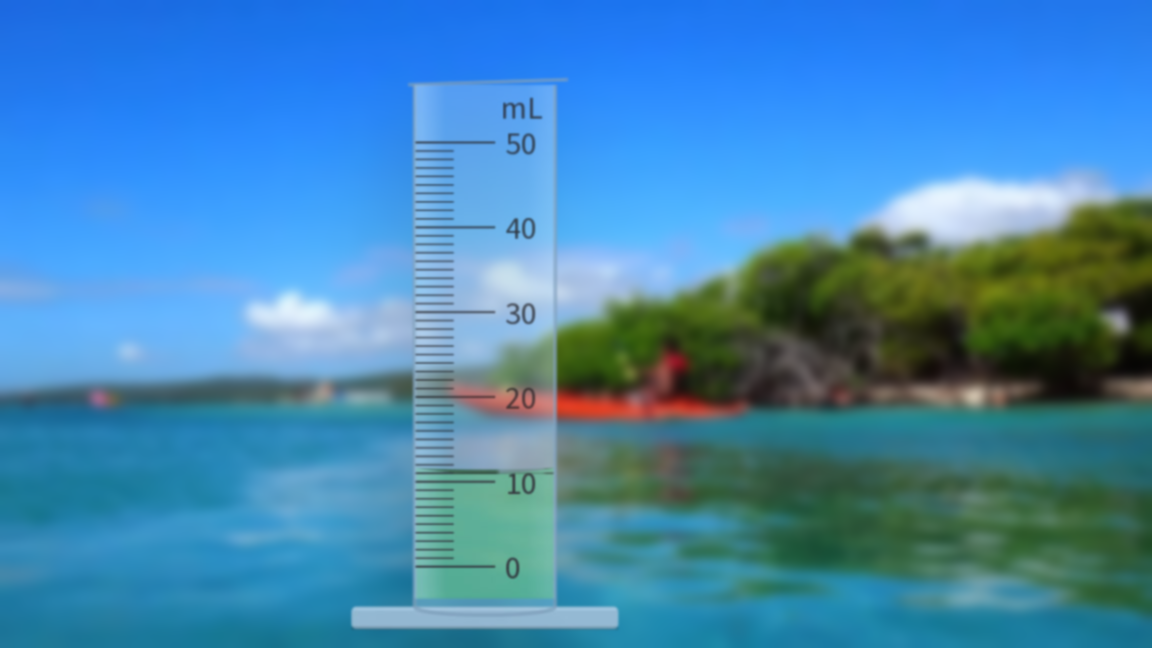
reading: 11mL
